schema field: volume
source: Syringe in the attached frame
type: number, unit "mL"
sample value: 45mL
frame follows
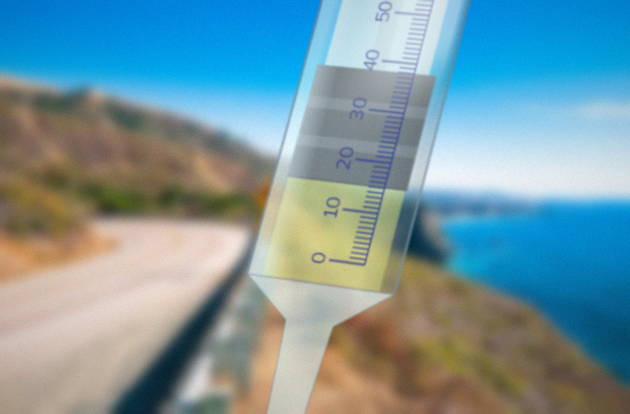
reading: 15mL
